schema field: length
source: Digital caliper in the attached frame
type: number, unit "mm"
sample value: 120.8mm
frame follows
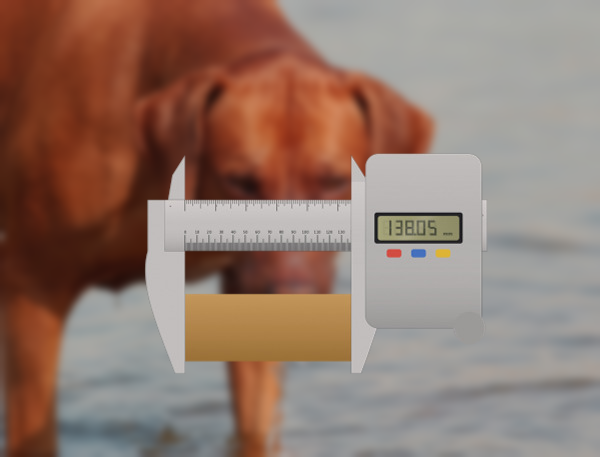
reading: 138.05mm
